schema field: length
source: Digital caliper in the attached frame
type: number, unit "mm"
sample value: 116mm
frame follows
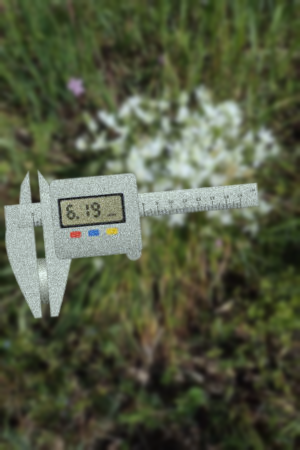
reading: 6.19mm
